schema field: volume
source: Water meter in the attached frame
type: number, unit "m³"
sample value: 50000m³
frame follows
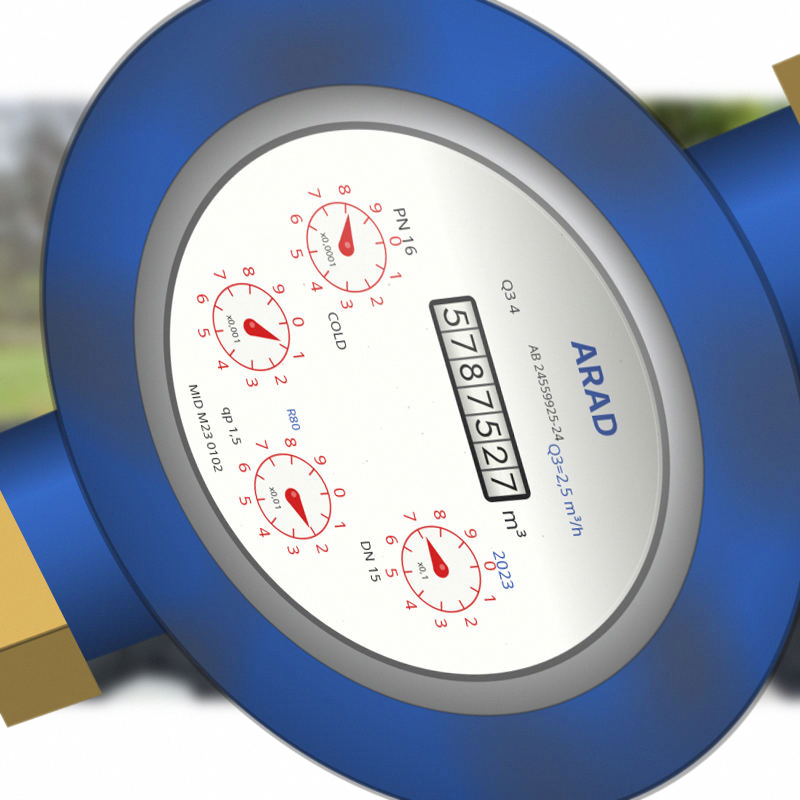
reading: 5787527.7208m³
